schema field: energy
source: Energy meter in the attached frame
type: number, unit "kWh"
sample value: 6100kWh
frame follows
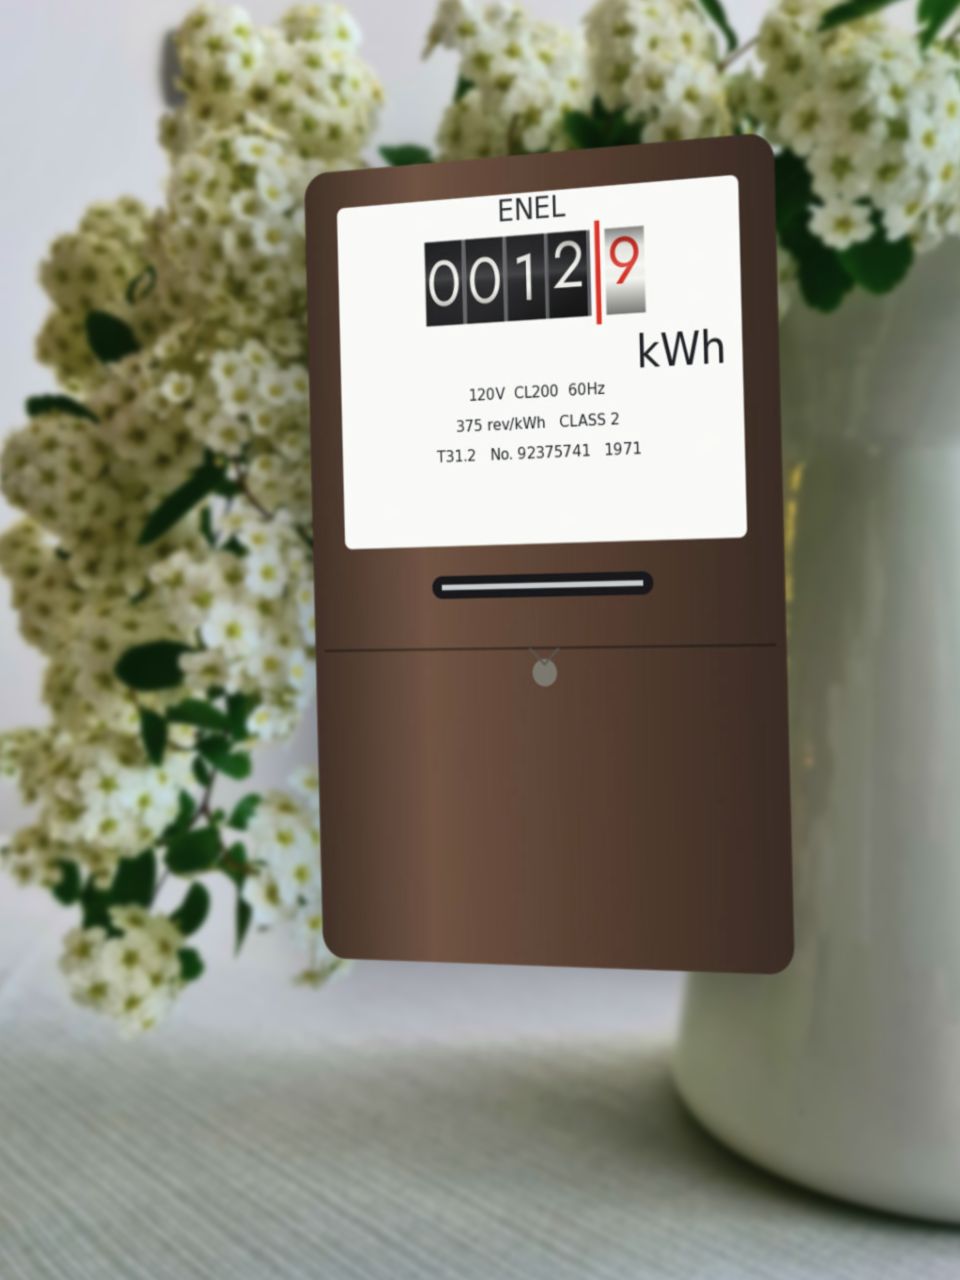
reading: 12.9kWh
